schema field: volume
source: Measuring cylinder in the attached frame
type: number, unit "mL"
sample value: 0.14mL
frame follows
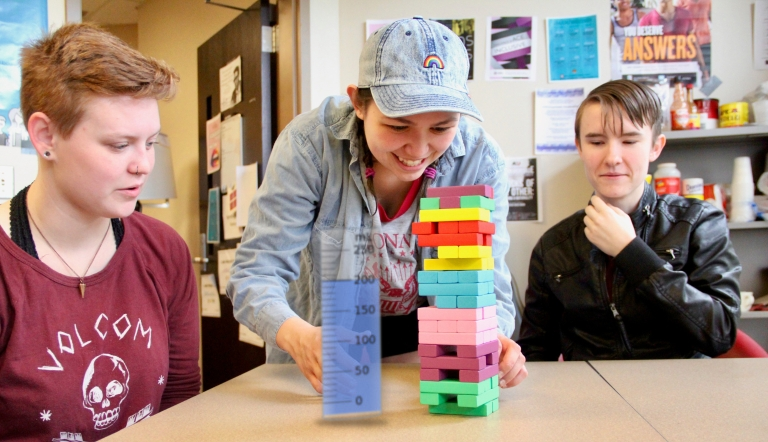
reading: 200mL
